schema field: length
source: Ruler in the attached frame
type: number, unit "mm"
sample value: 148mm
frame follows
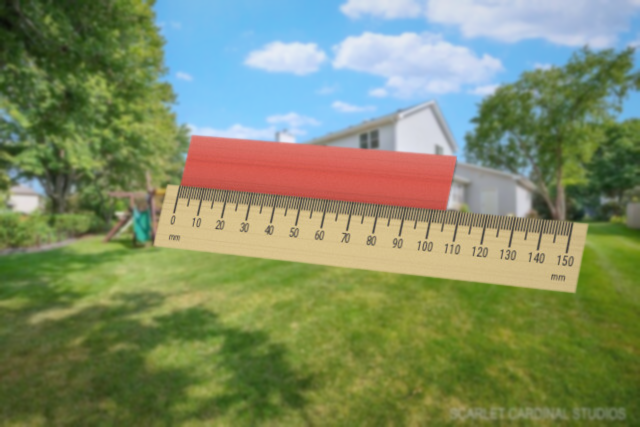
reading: 105mm
